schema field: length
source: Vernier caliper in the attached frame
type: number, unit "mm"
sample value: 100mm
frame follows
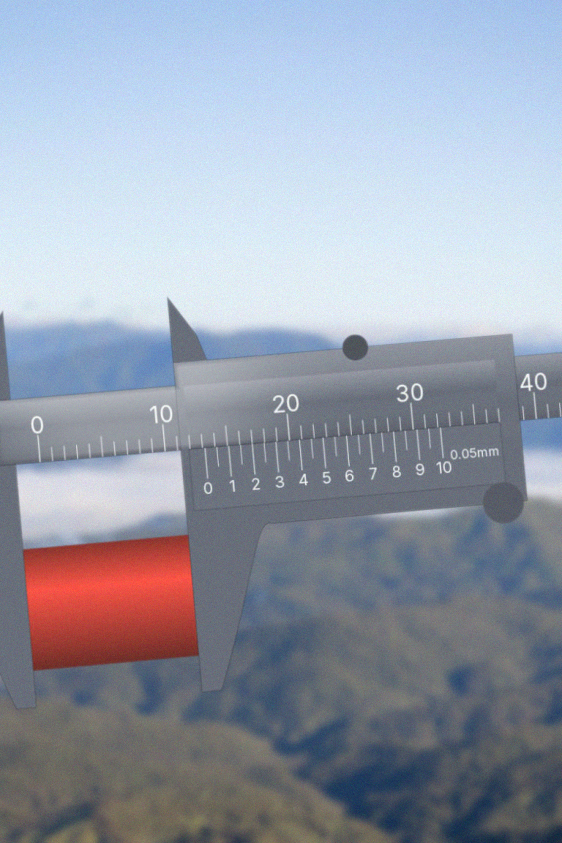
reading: 13.2mm
